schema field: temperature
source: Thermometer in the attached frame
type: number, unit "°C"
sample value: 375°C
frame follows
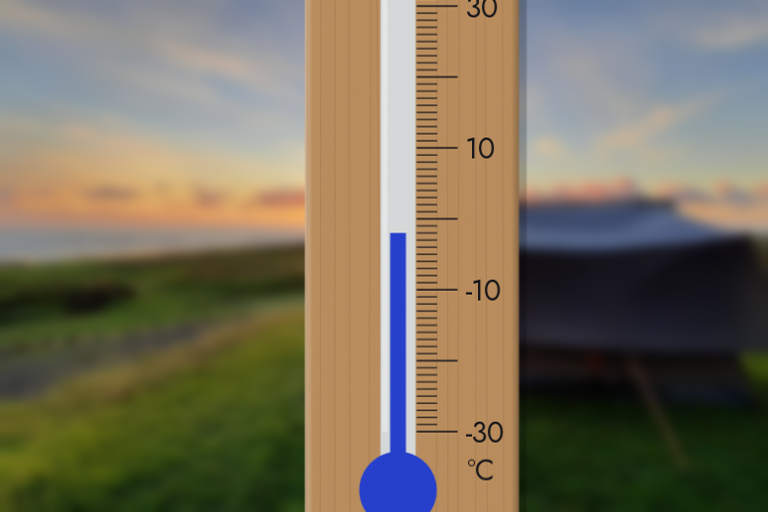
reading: -2°C
